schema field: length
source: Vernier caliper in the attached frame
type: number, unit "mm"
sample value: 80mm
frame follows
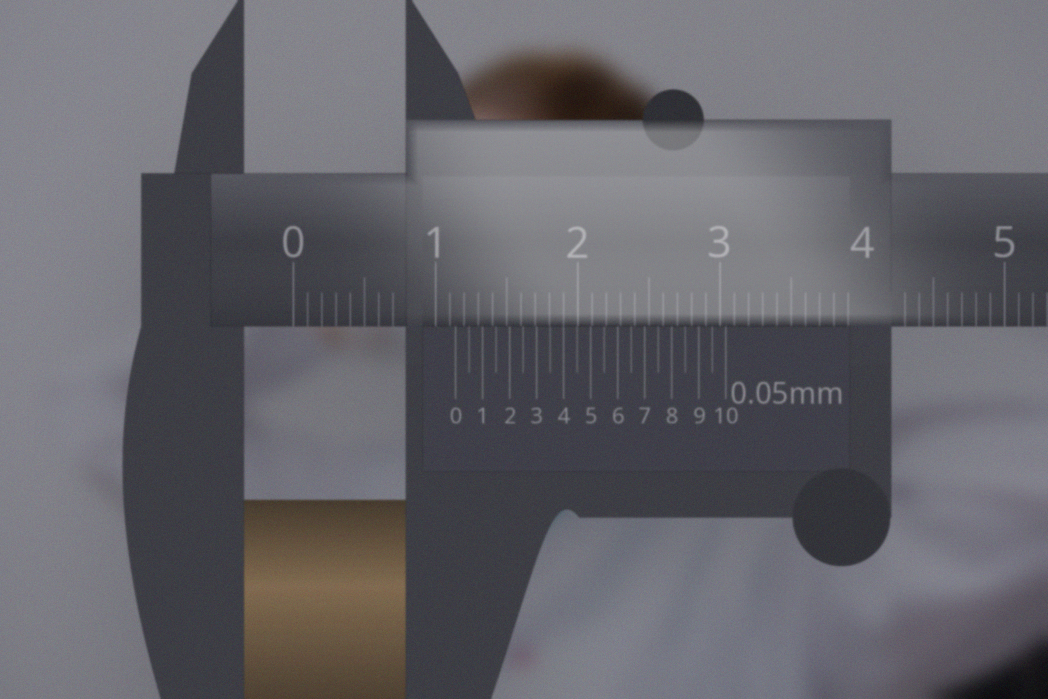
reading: 11.4mm
